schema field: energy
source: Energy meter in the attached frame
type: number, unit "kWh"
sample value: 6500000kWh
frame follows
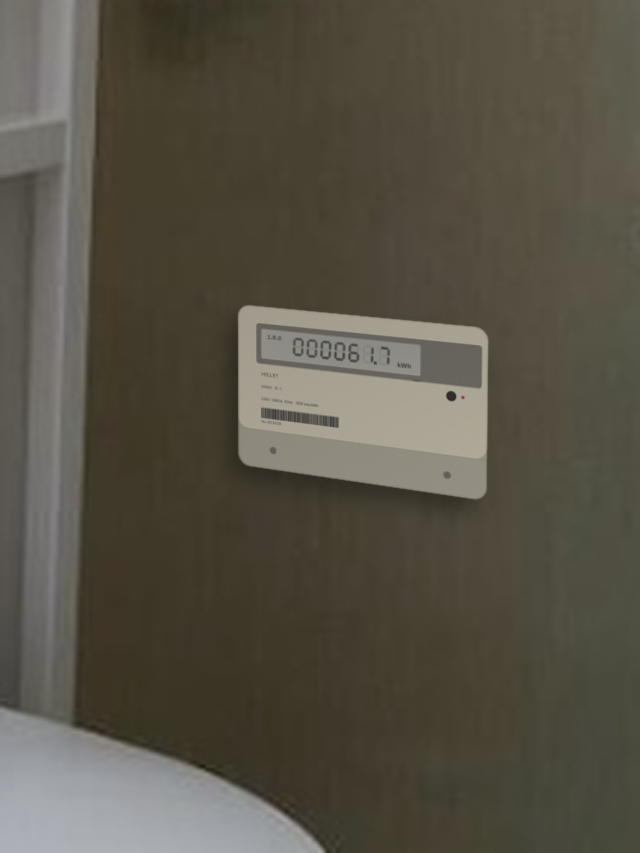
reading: 61.7kWh
